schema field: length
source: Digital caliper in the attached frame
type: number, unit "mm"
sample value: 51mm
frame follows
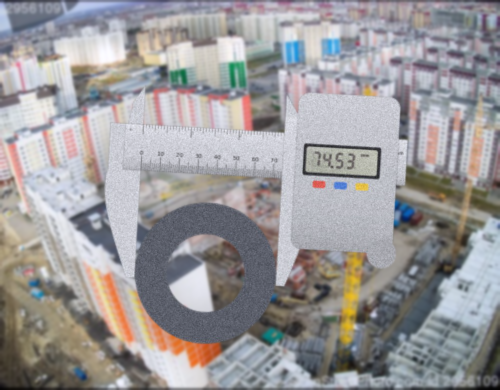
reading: 74.53mm
